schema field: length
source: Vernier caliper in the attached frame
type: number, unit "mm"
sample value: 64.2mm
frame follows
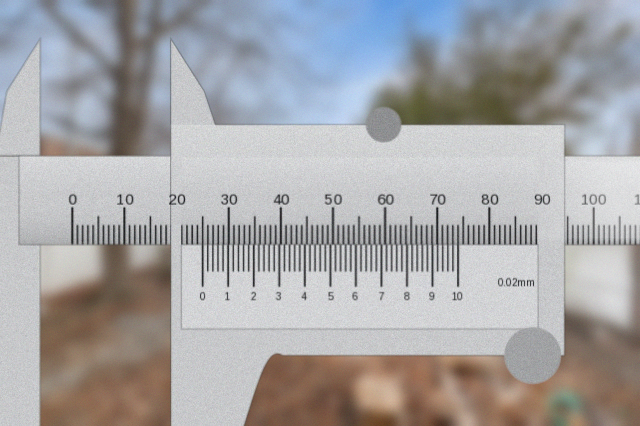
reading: 25.0mm
